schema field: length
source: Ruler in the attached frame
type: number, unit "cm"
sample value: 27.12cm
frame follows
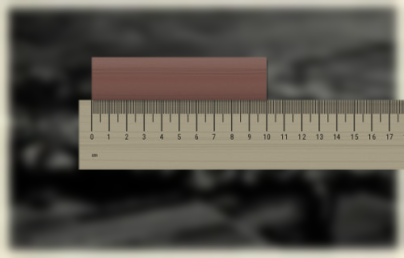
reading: 10cm
